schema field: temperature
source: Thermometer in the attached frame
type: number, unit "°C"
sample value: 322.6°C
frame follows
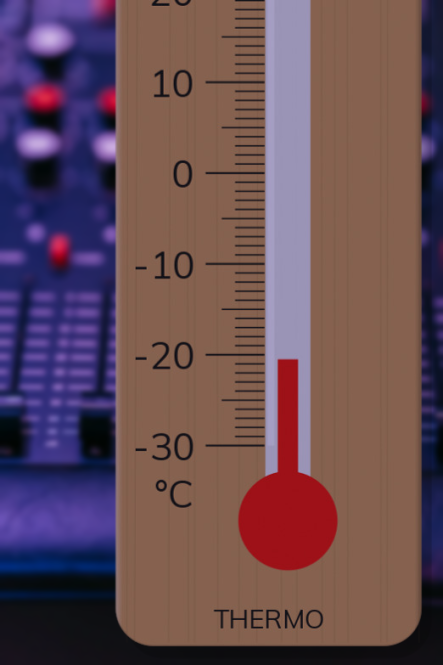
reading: -20.5°C
